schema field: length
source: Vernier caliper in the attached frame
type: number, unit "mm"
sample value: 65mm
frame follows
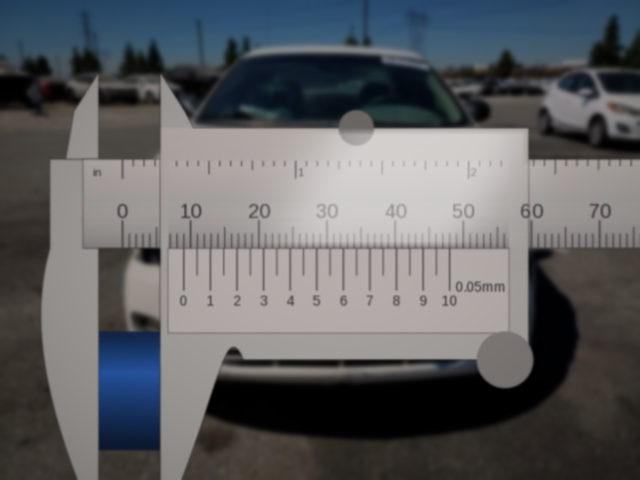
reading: 9.0mm
